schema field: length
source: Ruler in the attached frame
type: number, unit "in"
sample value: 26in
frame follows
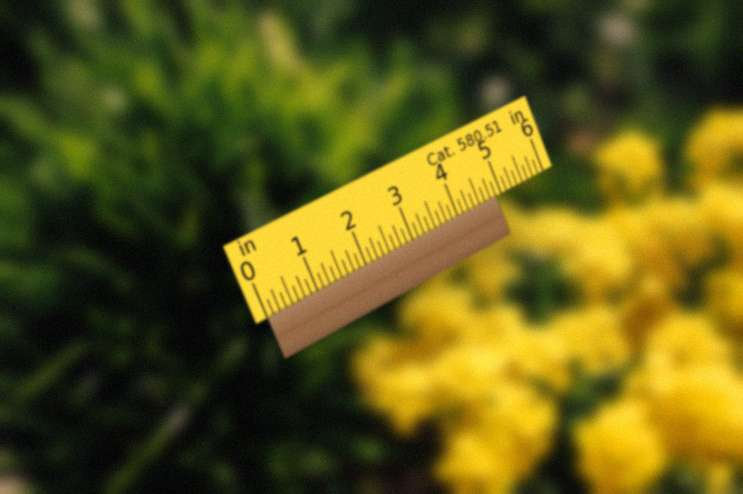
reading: 4.875in
